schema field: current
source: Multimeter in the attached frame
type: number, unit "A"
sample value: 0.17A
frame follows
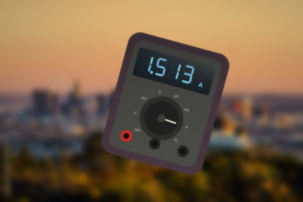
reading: 1.513A
